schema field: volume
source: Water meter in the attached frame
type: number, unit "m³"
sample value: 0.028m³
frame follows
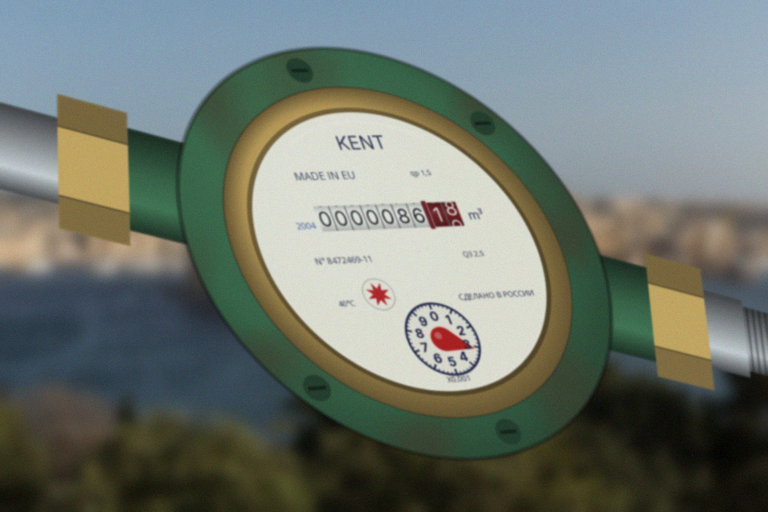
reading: 86.183m³
